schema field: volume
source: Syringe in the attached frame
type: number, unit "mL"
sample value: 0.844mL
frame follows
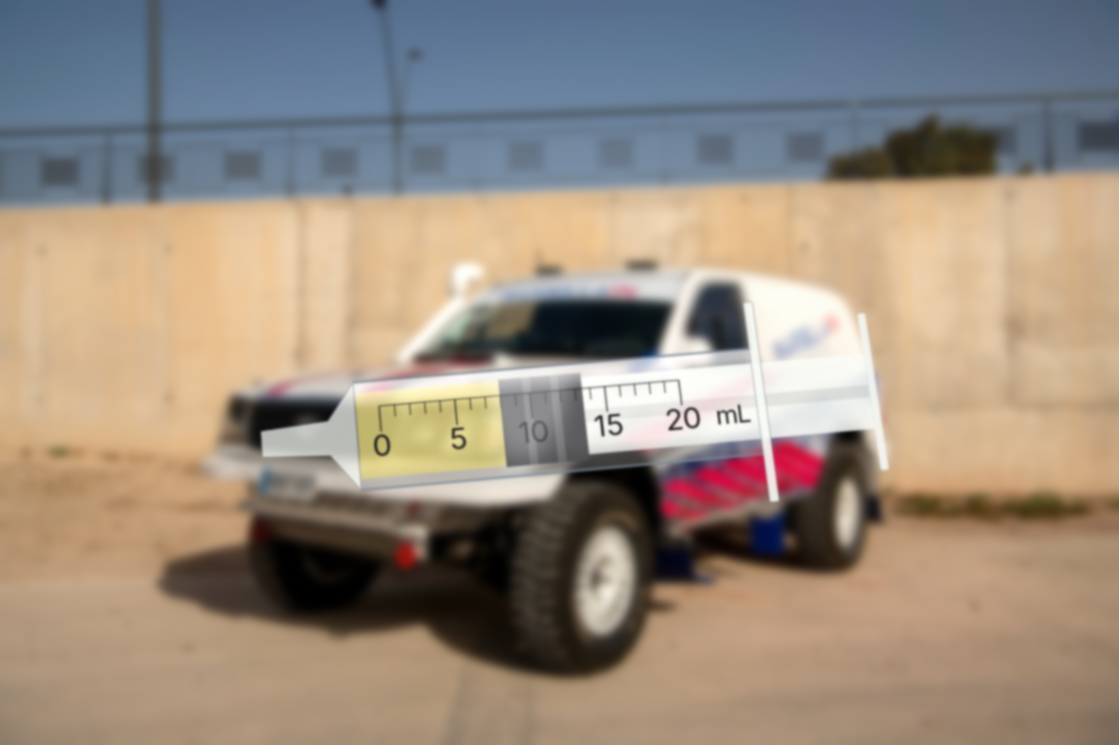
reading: 8mL
